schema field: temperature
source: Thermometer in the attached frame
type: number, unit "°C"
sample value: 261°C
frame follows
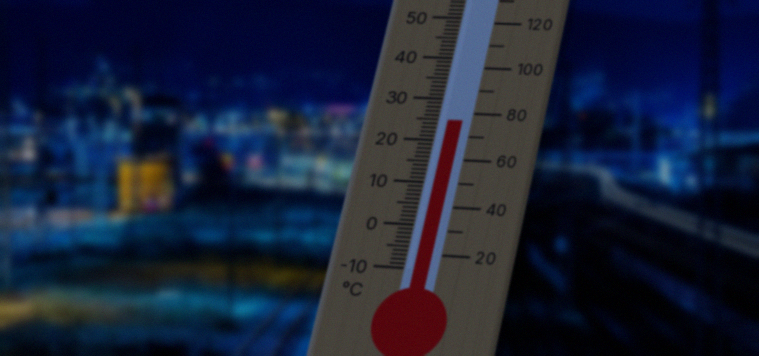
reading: 25°C
